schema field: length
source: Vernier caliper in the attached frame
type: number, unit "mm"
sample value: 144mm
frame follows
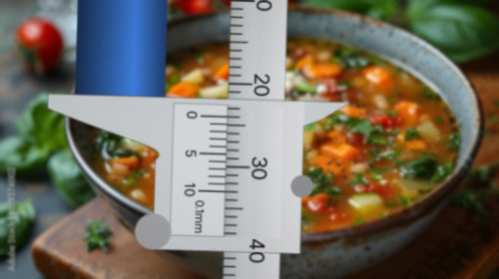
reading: 24.0mm
